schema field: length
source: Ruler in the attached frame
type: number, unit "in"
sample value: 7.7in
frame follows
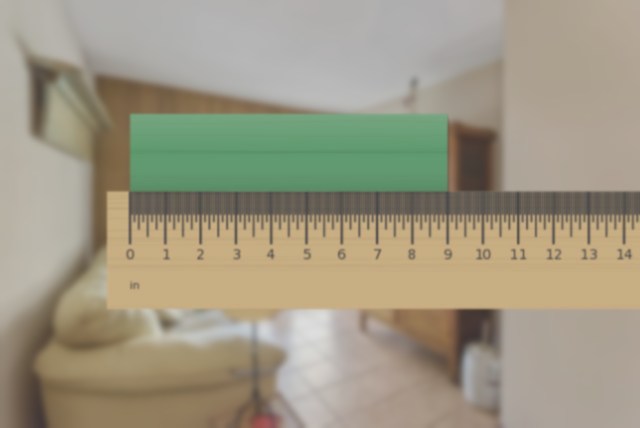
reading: 9in
